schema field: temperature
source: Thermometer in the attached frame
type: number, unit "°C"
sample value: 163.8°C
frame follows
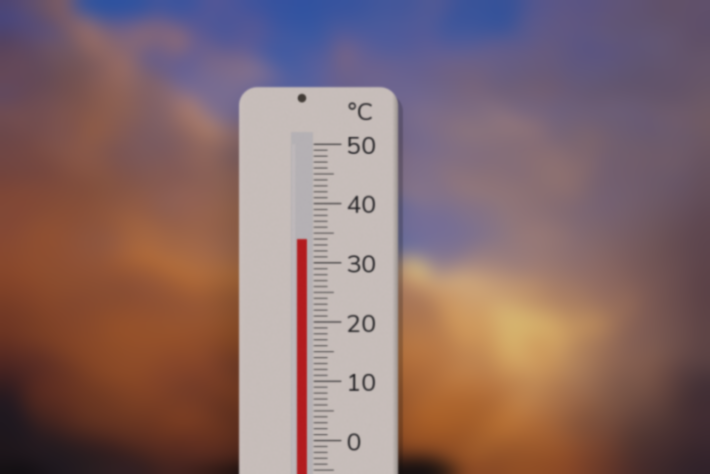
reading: 34°C
